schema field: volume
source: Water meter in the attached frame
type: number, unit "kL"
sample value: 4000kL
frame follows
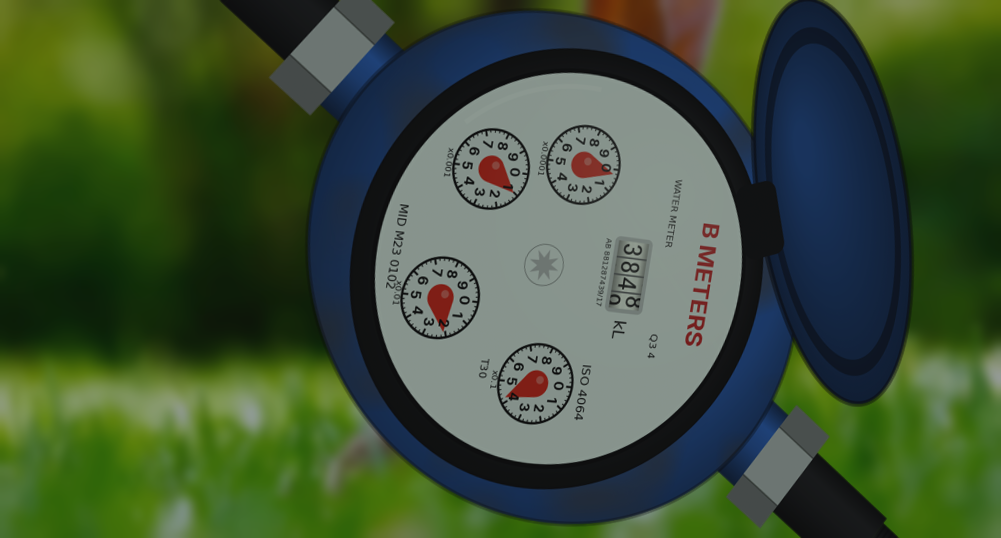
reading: 3848.4210kL
